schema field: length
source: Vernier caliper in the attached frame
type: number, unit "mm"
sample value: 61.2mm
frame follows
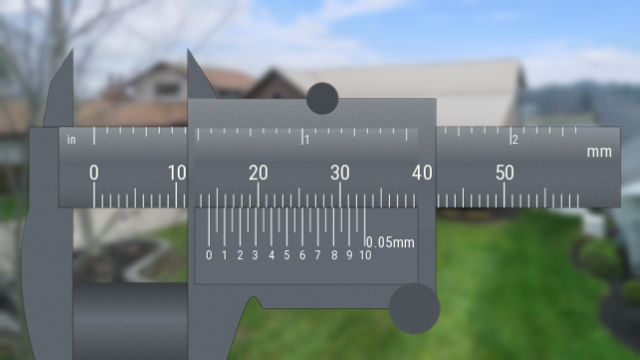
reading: 14.0mm
